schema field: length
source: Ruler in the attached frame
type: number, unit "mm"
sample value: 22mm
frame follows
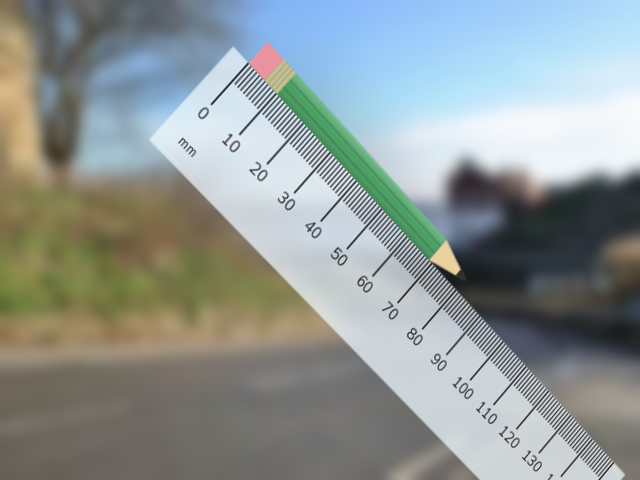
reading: 80mm
